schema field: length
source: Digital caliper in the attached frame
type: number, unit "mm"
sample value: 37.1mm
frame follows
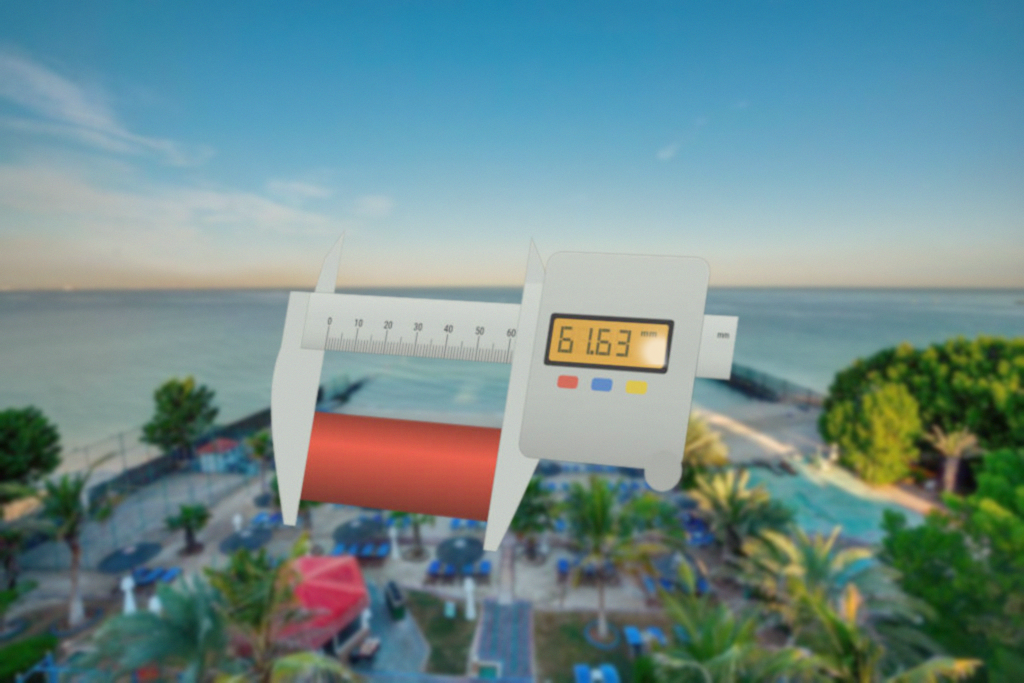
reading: 61.63mm
